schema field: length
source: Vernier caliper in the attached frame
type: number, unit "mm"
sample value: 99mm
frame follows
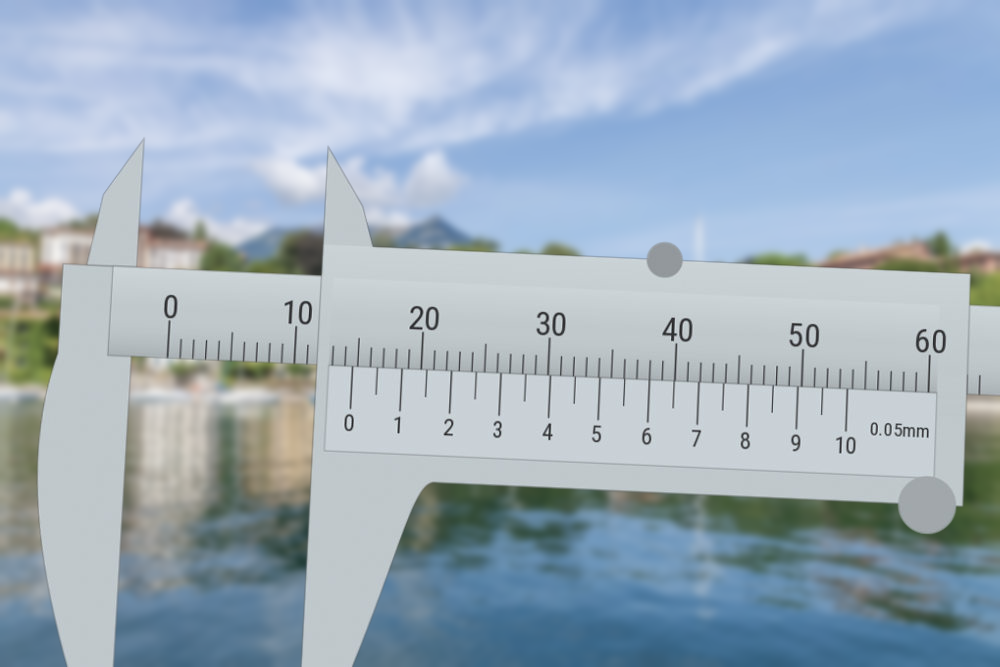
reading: 14.6mm
